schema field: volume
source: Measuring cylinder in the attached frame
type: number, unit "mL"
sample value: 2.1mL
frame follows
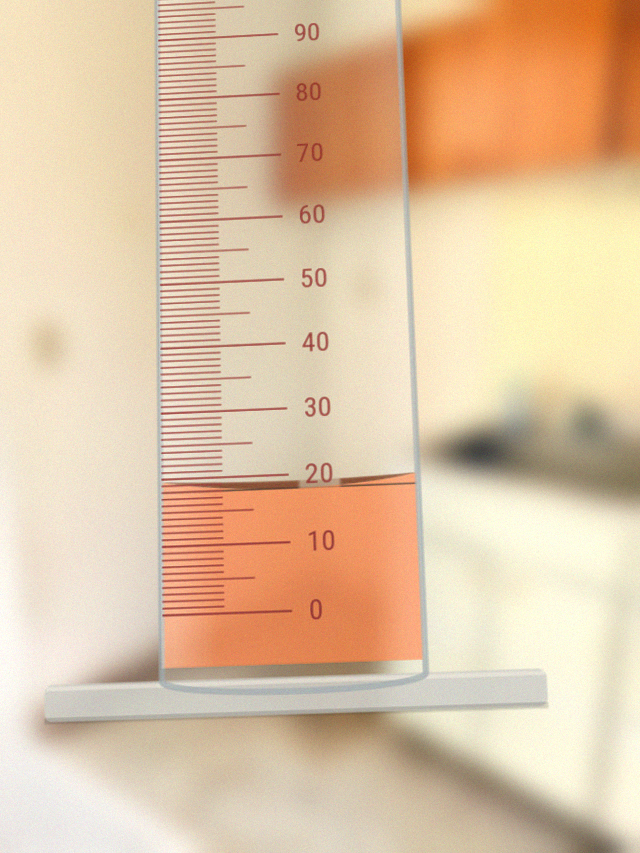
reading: 18mL
